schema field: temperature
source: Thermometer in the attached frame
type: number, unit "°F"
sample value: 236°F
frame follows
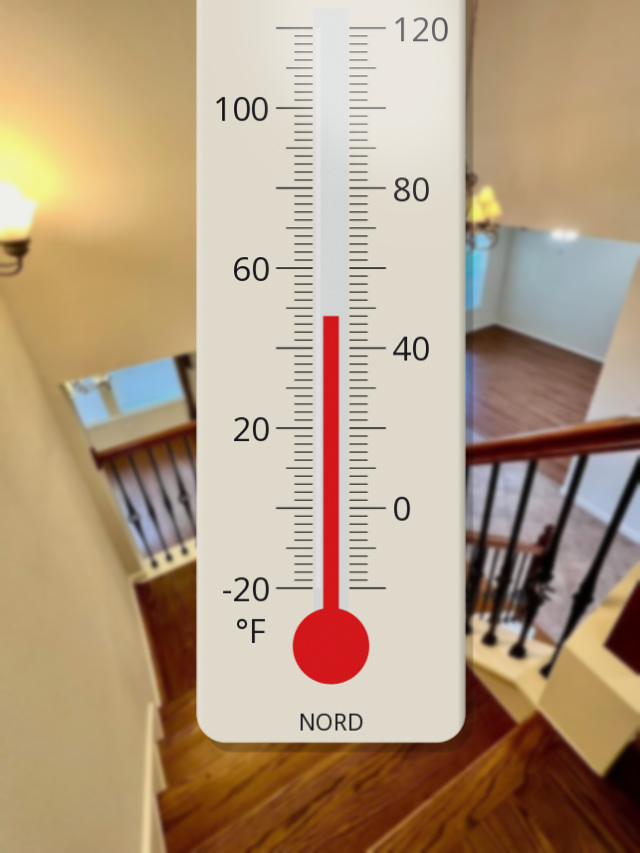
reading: 48°F
